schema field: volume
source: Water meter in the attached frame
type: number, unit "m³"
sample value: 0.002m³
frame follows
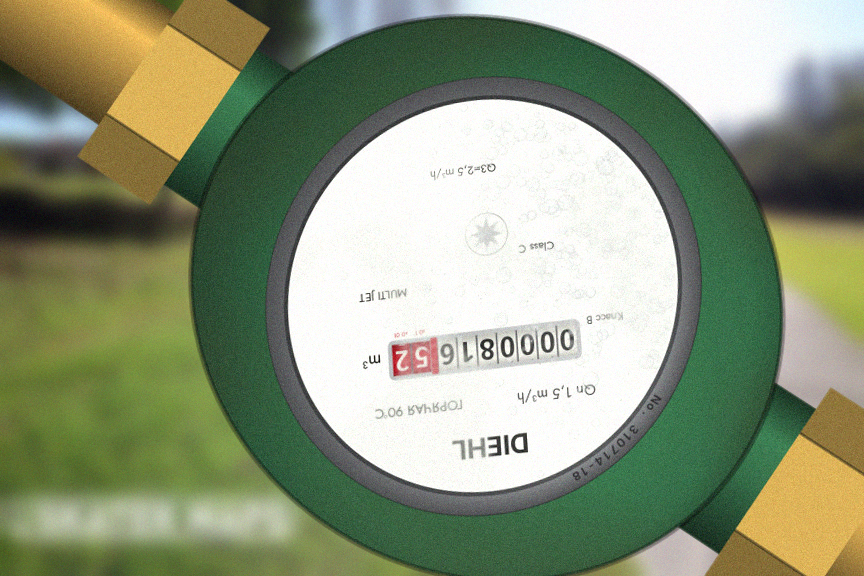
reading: 816.52m³
